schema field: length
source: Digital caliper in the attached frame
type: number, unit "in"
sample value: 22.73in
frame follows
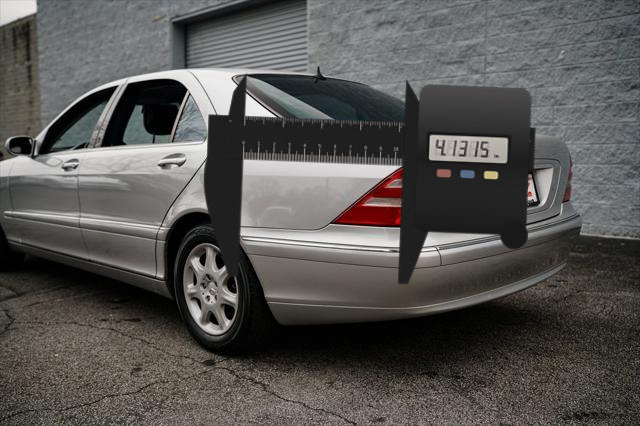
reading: 4.1315in
